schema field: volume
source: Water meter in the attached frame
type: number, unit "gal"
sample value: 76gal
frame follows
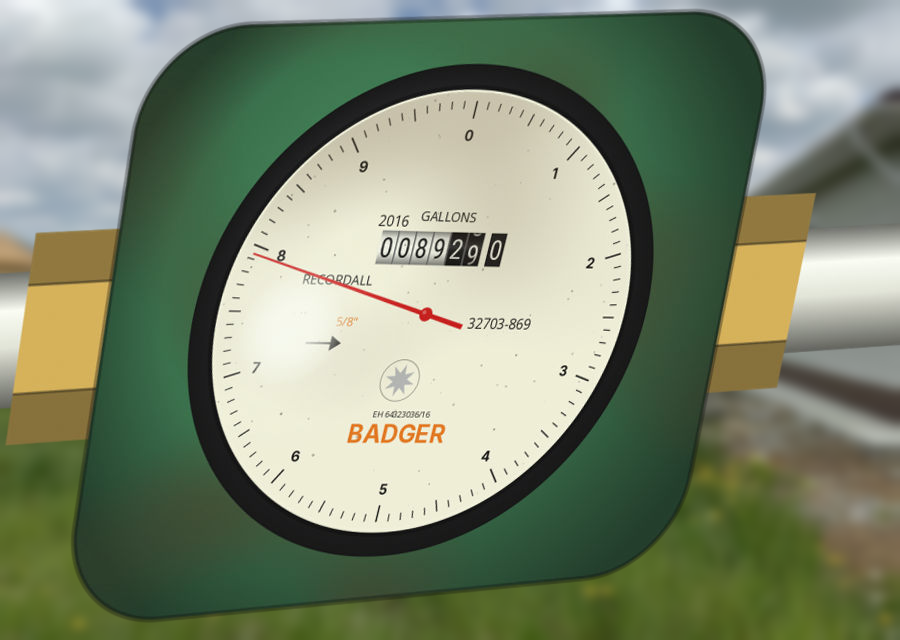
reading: 89287.9gal
